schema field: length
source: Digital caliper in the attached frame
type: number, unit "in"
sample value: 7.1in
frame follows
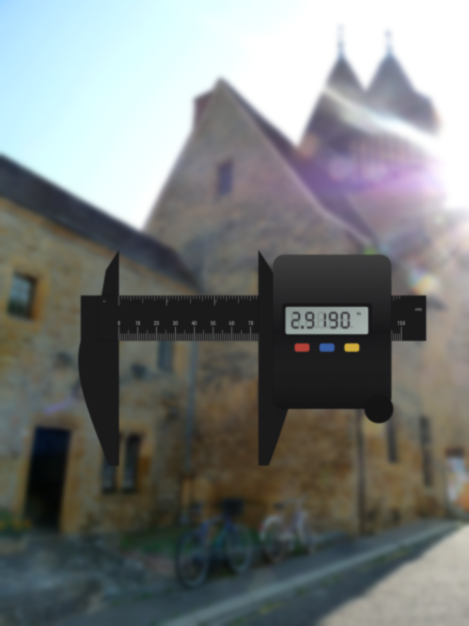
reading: 2.9190in
